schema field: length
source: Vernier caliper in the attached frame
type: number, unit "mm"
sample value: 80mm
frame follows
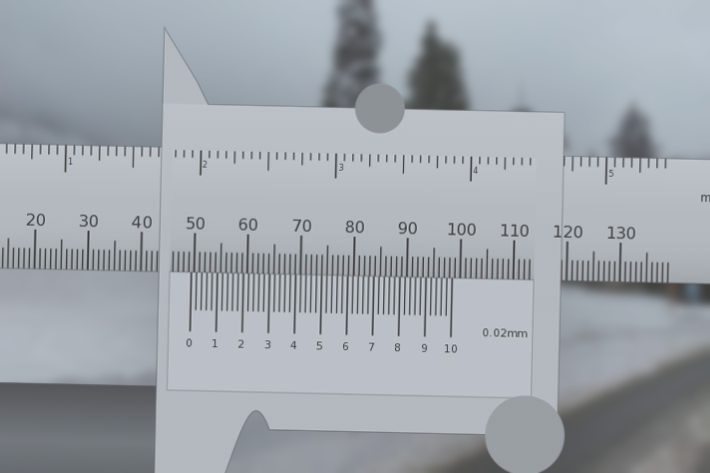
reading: 49.5mm
